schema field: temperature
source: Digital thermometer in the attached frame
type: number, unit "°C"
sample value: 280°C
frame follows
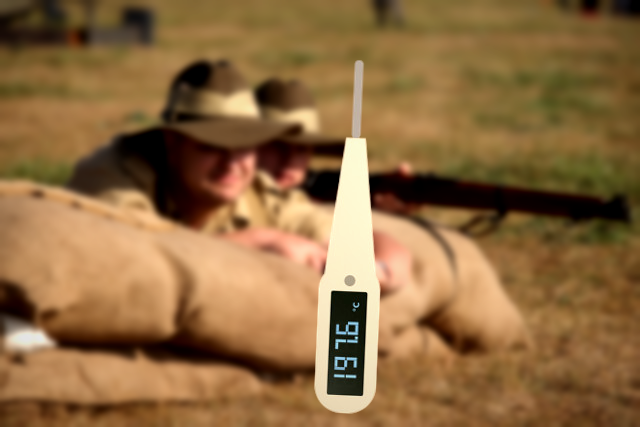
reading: 197.6°C
